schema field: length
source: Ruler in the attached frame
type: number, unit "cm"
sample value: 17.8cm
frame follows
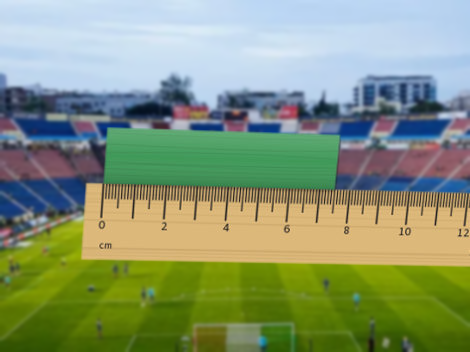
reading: 7.5cm
